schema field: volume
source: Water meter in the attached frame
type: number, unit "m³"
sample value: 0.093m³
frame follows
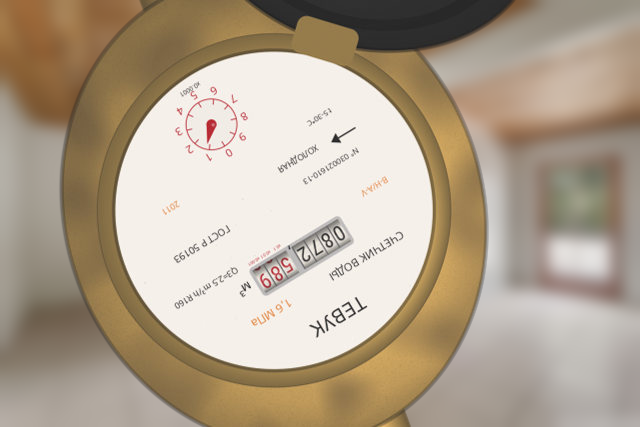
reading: 872.5891m³
